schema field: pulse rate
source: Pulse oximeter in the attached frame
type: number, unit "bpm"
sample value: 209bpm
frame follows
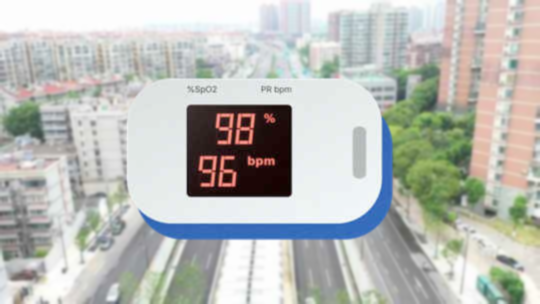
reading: 96bpm
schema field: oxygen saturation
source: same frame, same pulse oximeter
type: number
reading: 98%
